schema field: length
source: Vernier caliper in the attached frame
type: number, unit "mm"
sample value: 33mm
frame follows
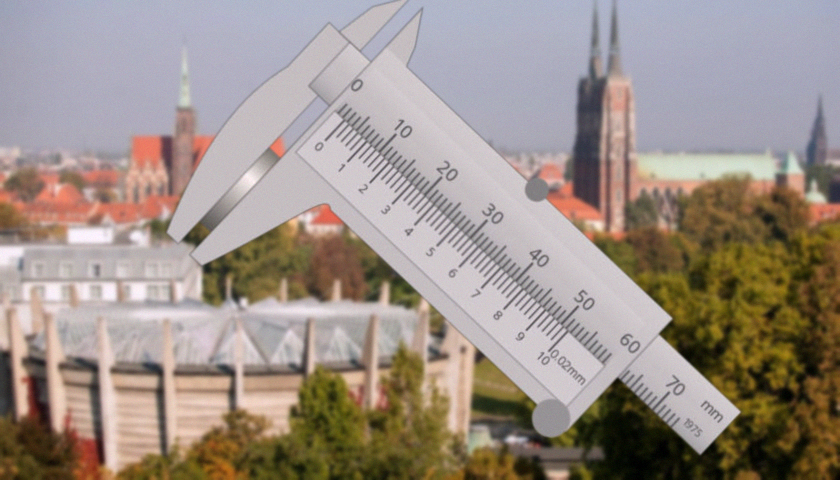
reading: 2.5mm
